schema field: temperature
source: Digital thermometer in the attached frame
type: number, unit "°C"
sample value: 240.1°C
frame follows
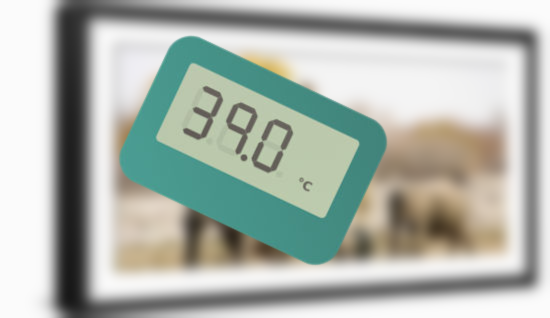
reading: 39.0°C
